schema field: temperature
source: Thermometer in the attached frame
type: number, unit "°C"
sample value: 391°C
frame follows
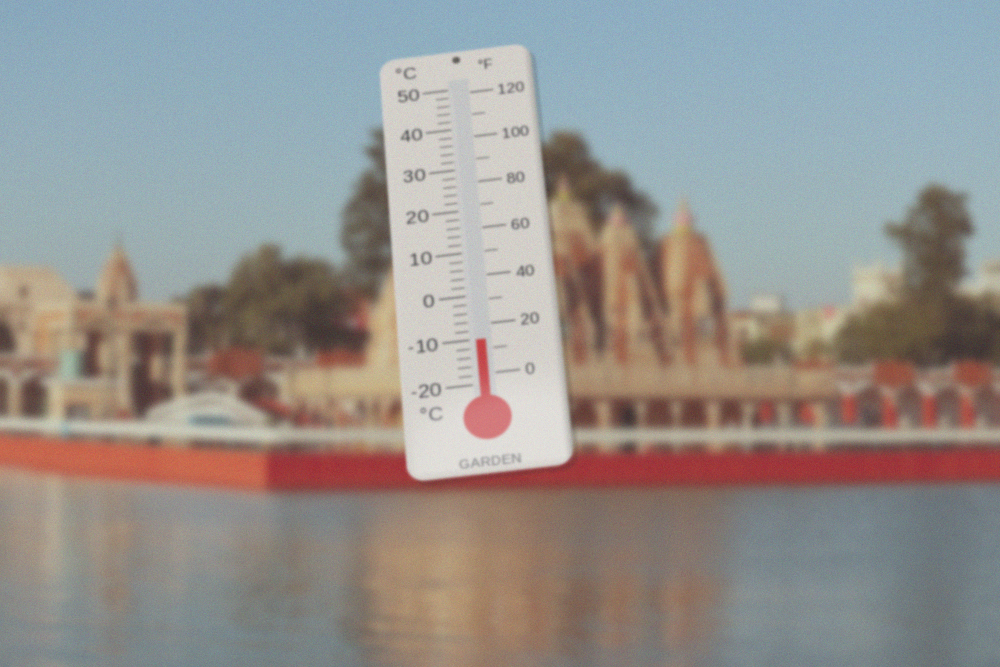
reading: -10°C
